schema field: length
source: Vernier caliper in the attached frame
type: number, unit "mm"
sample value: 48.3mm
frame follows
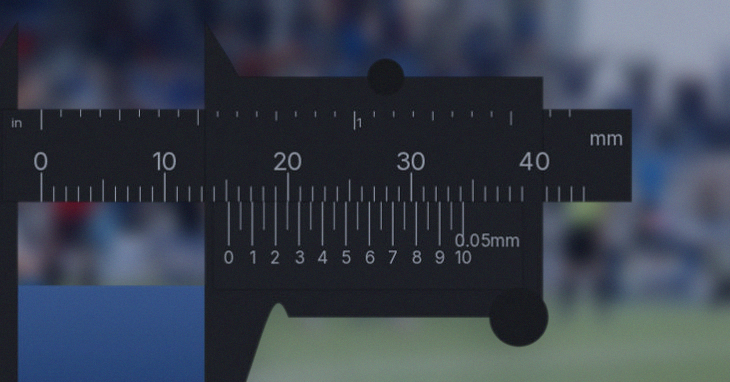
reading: 15.2mm
